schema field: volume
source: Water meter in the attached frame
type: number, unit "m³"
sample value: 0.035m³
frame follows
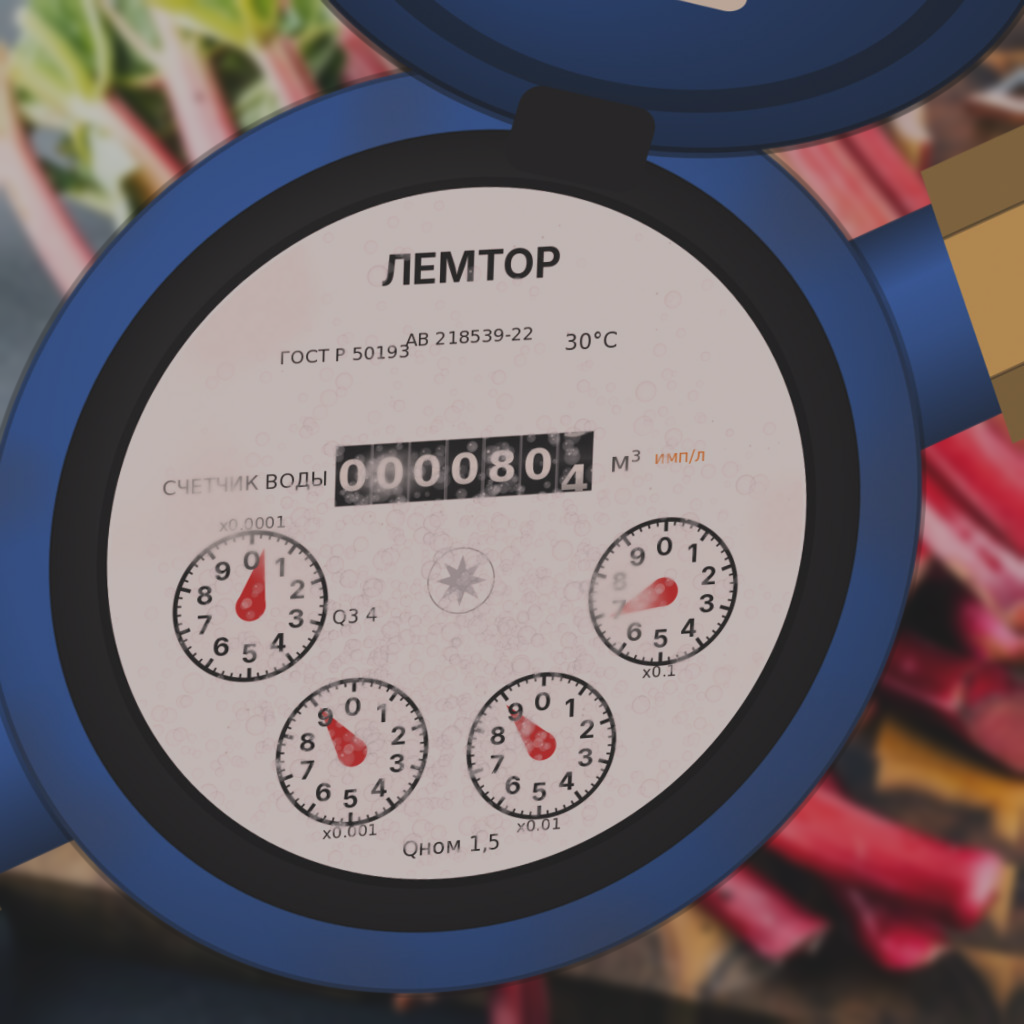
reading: 803.6890m³
